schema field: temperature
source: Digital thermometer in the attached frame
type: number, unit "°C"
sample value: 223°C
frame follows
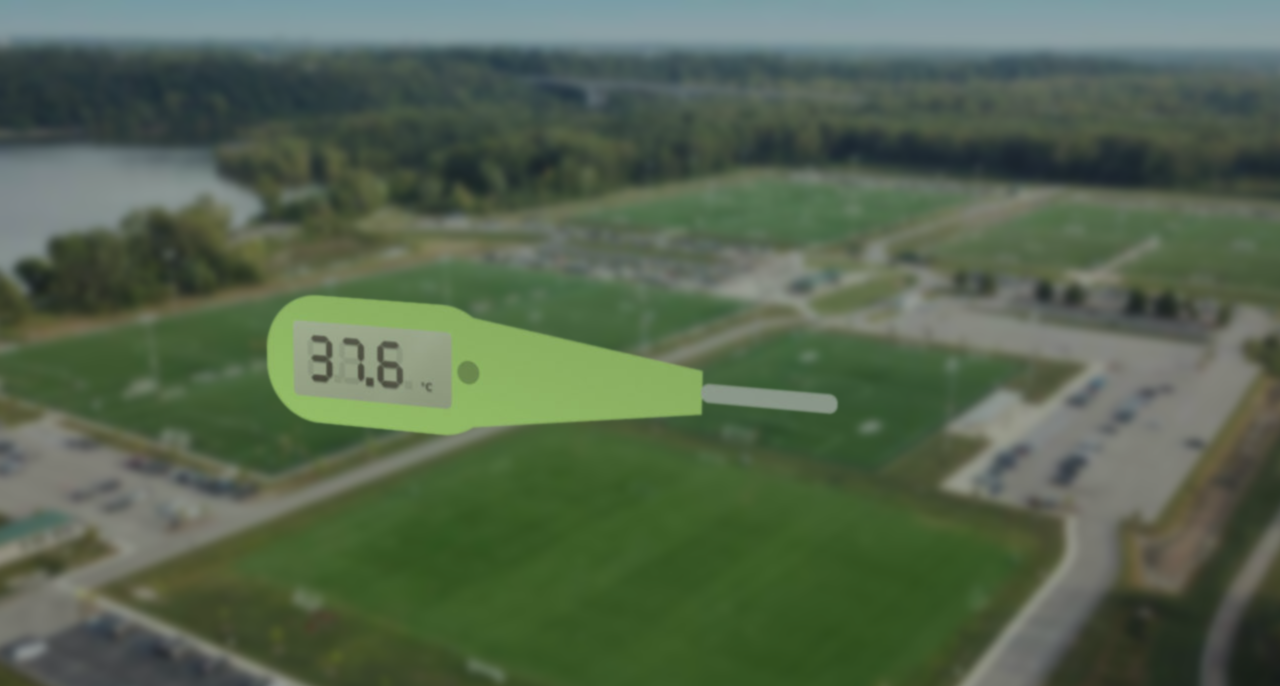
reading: 37.6°C
